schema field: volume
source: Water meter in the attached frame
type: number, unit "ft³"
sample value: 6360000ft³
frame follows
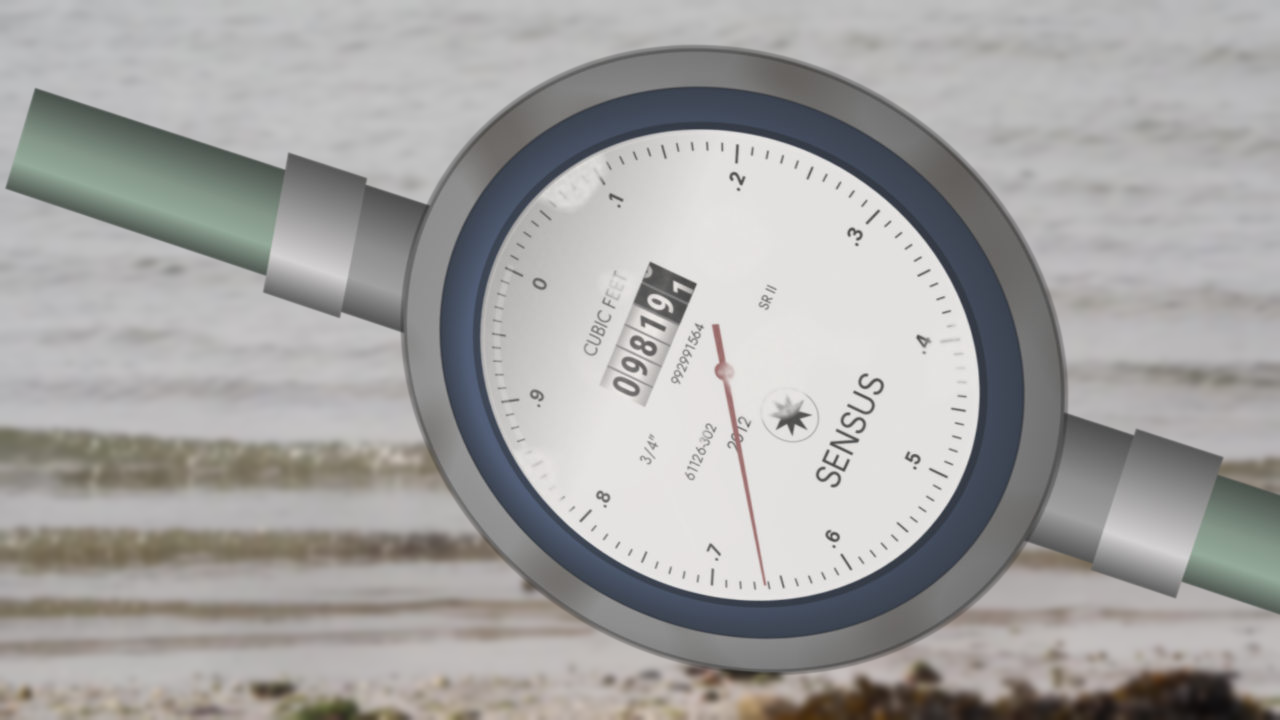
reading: 98190.66ft³
